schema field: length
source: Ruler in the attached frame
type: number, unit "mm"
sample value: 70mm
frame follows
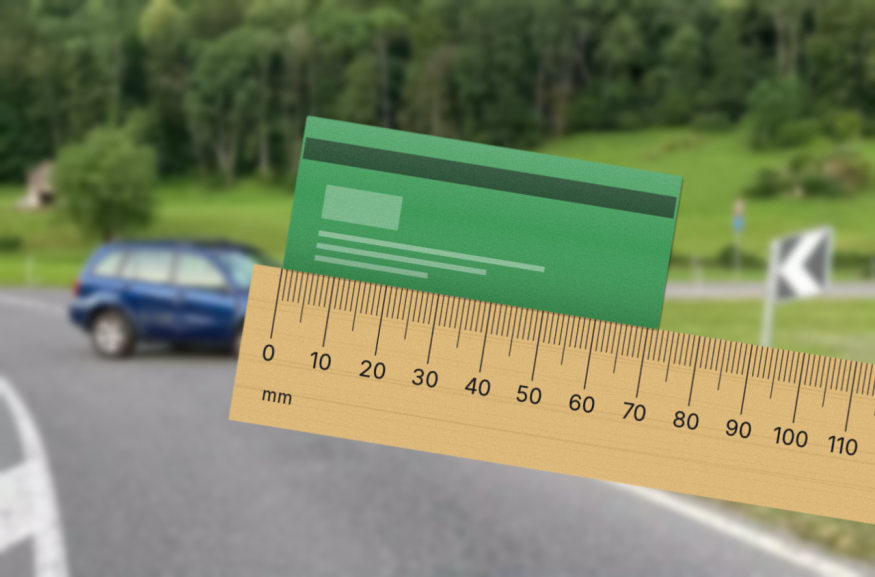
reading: 72mm
